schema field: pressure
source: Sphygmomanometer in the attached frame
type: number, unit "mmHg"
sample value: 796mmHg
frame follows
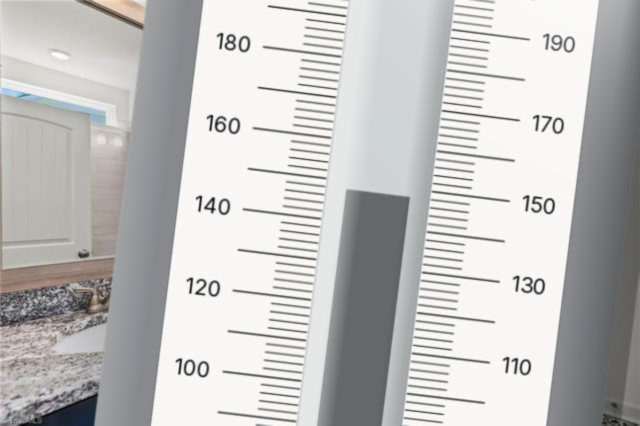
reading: 148mmHg
